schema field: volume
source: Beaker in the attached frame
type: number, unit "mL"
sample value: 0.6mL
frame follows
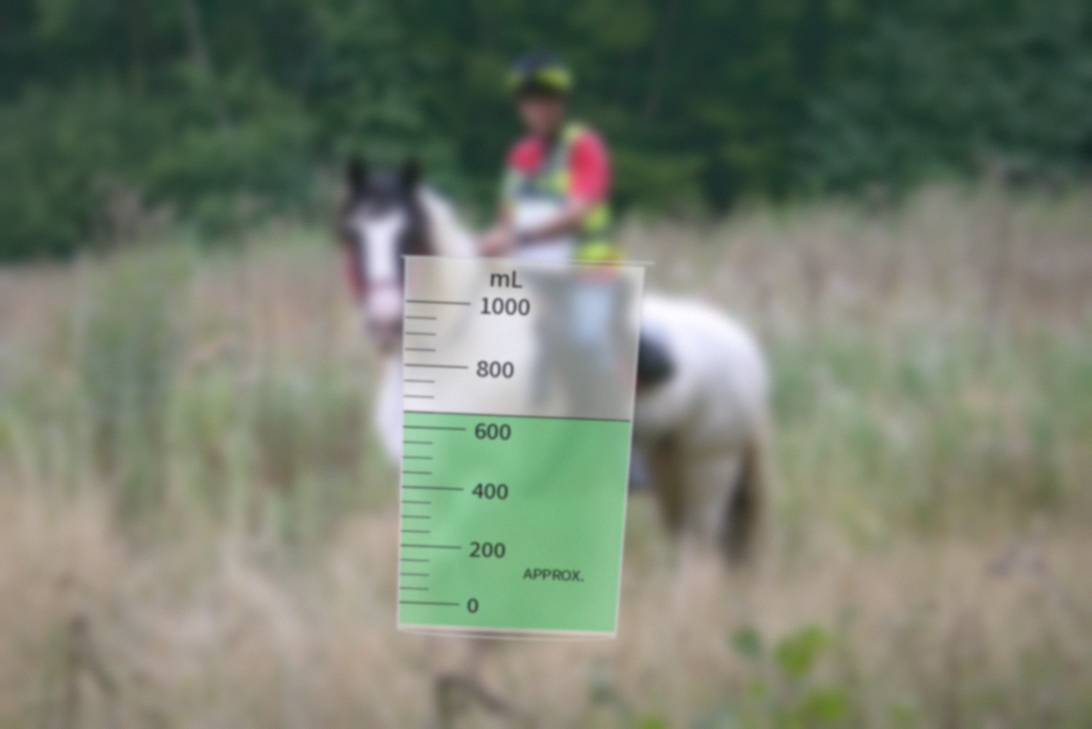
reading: 650mL
